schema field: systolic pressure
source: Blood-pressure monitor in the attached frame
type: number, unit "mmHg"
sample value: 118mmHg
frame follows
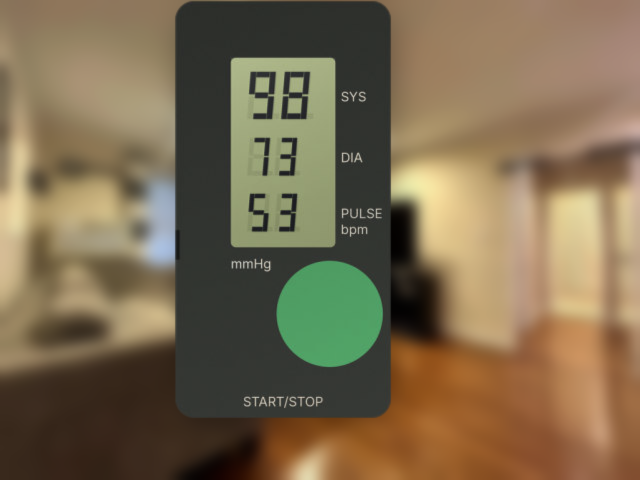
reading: 98mmHg
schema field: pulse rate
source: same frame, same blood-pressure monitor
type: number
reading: 53bpm
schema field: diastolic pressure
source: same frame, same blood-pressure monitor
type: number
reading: 73mmHg
